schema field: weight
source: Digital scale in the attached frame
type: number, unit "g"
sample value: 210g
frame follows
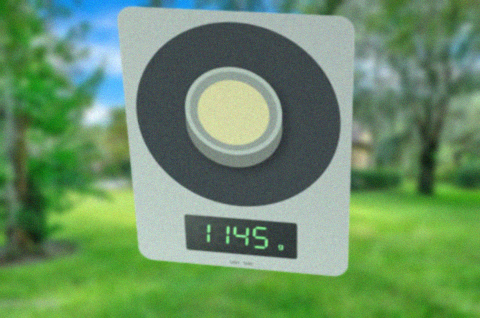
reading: 1145g
